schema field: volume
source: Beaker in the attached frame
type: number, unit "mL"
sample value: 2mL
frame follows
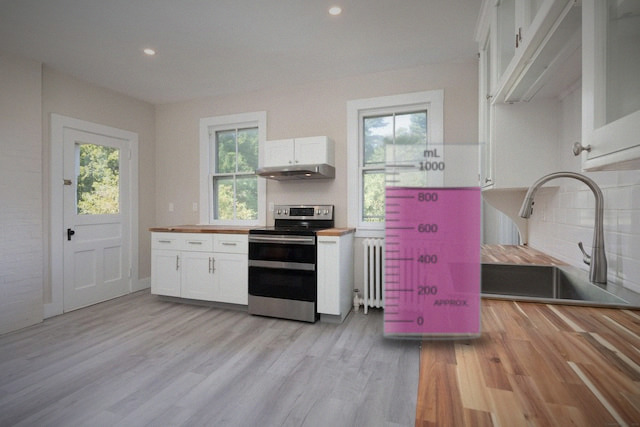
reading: 850mL
